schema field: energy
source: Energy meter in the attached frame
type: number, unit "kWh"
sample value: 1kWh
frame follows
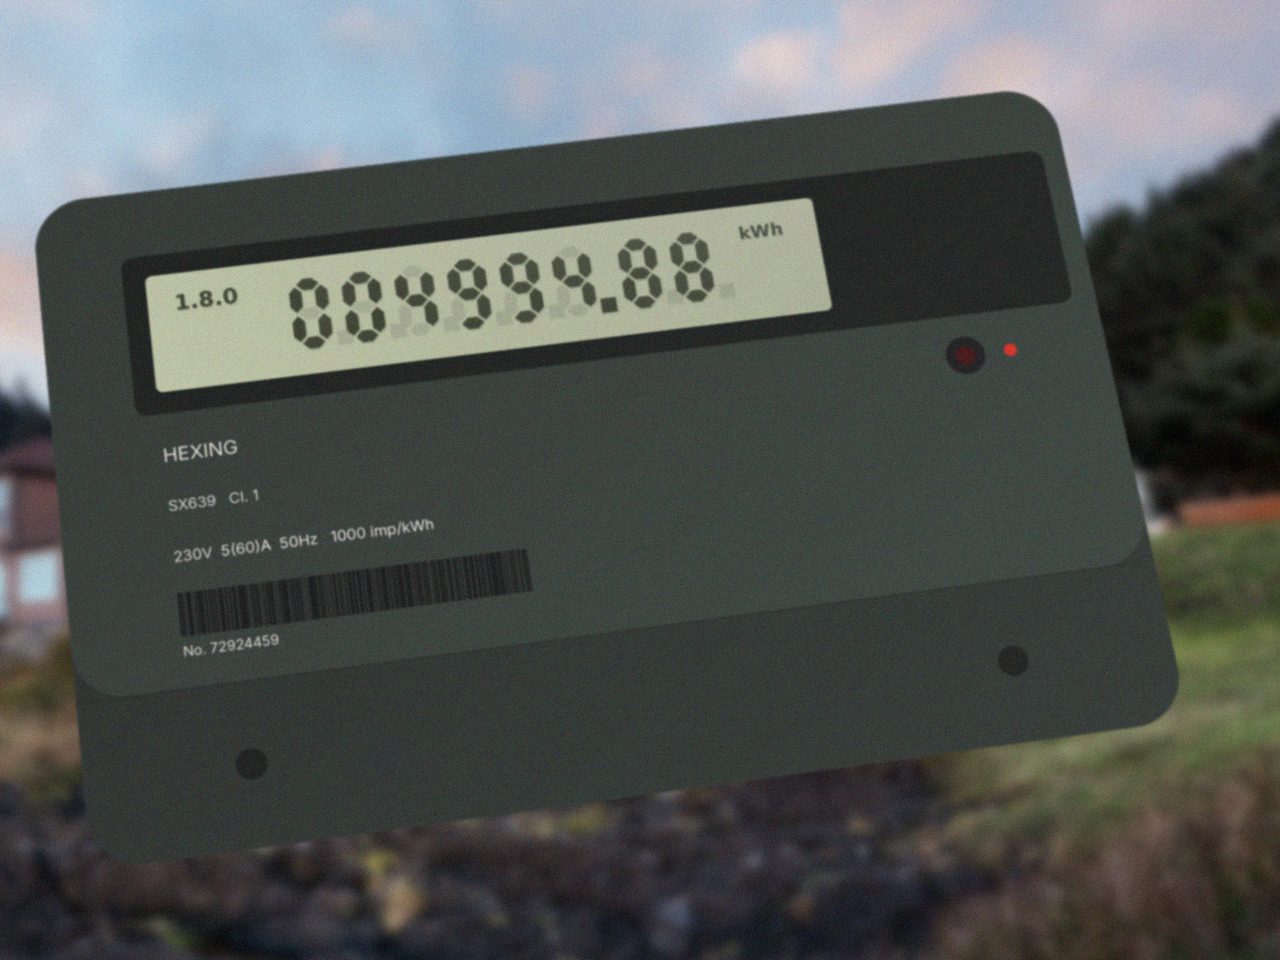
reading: 4994.88kWh
